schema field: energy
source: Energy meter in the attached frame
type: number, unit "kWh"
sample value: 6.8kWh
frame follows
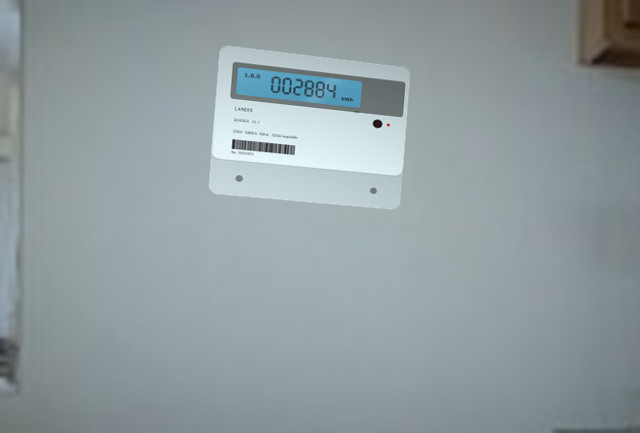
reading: 2884kWh
